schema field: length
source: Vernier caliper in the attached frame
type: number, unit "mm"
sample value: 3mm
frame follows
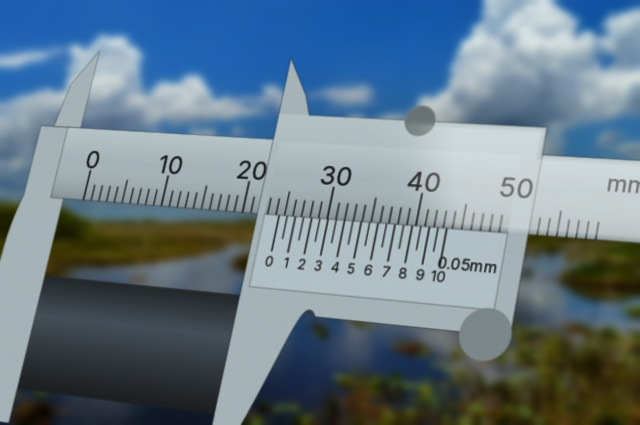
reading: 24.4mm
